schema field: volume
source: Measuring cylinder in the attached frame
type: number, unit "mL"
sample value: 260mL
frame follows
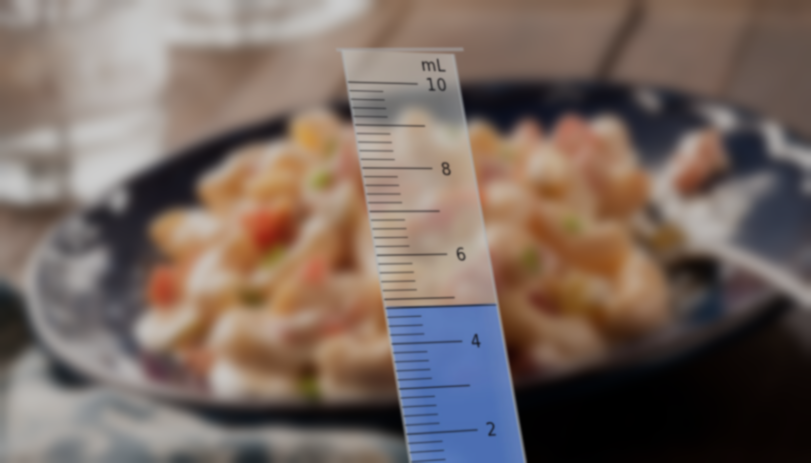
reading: 4.8mL
